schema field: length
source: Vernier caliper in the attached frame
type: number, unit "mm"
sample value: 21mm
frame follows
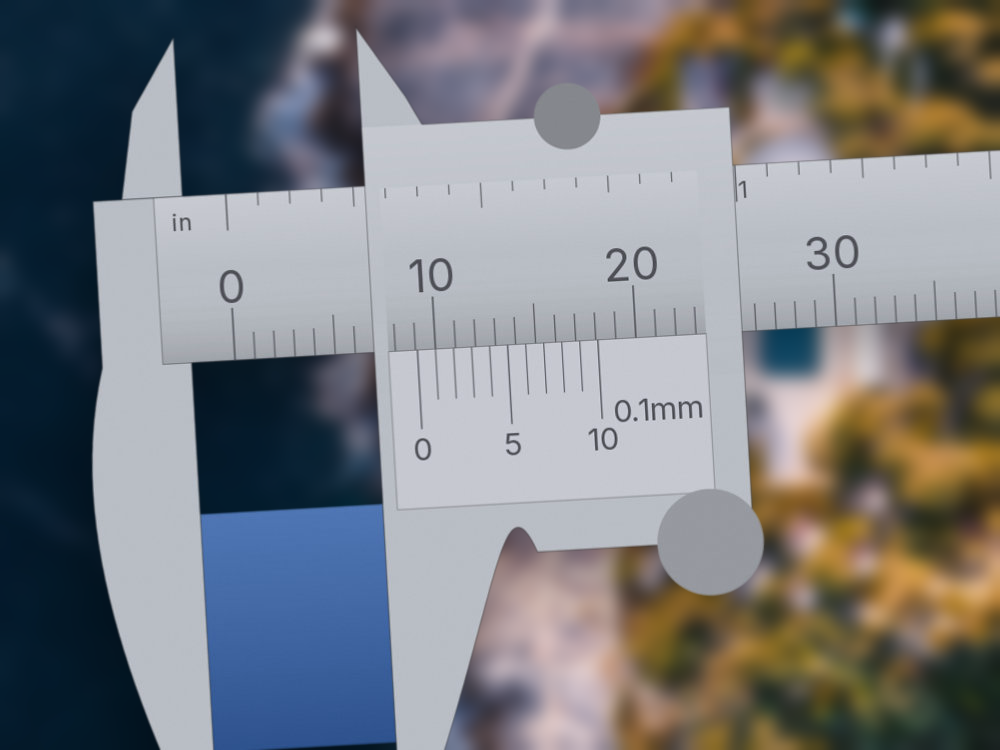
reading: 9.1mm
